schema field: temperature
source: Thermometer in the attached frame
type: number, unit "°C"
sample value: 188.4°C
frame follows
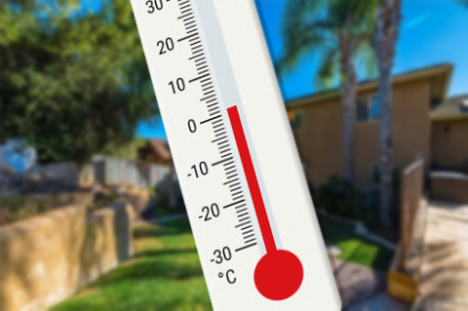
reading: 1°C
